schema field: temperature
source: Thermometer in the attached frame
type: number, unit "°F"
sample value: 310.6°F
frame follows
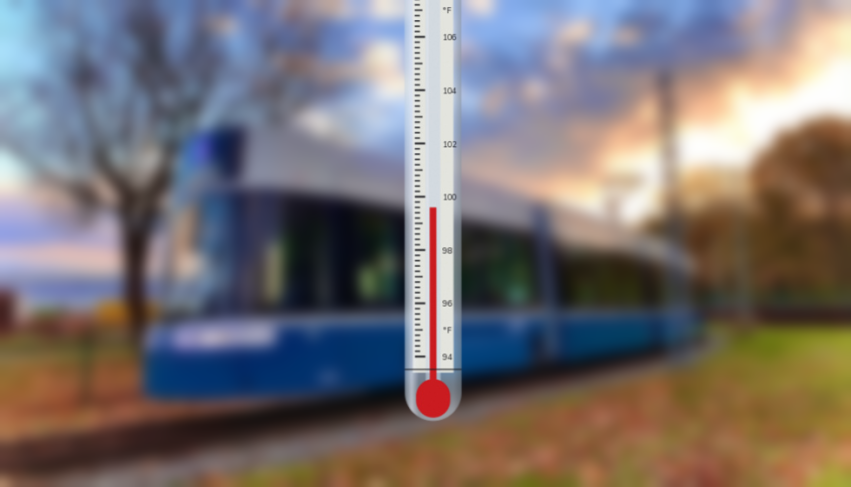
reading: 99.6°F
